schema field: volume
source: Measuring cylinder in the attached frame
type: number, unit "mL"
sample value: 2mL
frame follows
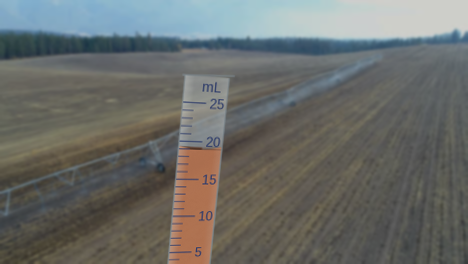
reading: 19mL
